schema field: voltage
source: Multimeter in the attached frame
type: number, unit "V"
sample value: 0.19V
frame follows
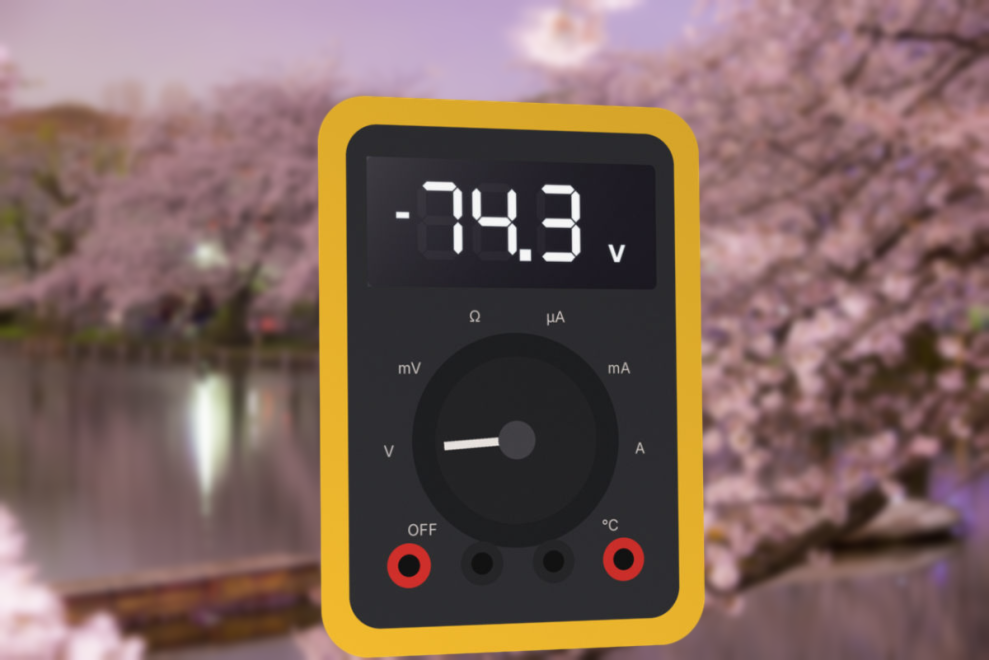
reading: -74.3V
